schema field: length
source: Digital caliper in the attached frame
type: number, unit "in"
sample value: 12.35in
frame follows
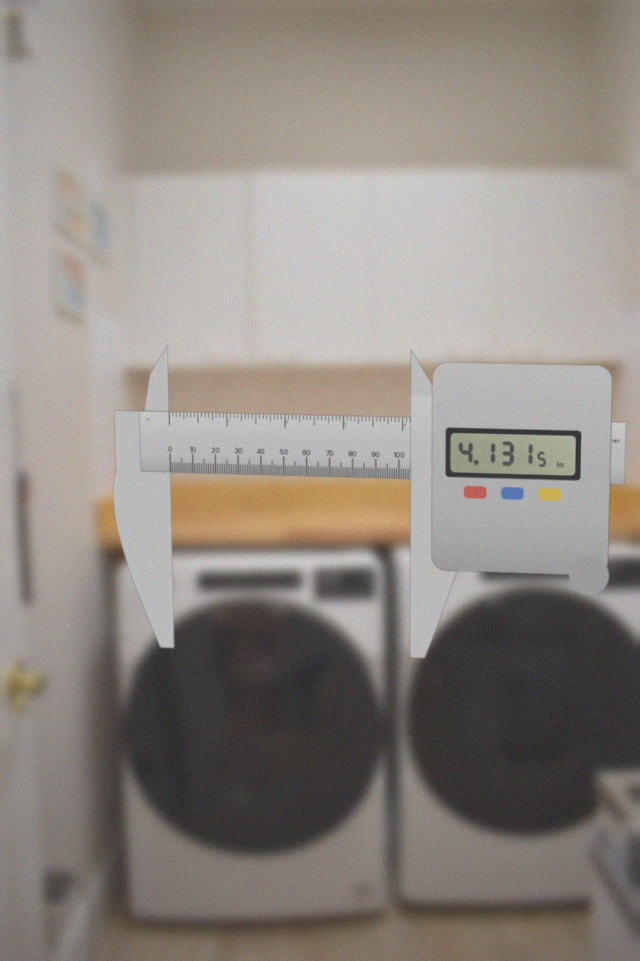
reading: 4.1315in
